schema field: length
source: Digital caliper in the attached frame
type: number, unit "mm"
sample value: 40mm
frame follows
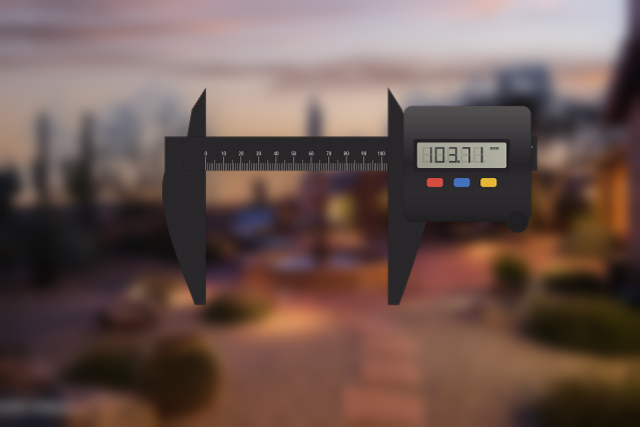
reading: 103.71mm
